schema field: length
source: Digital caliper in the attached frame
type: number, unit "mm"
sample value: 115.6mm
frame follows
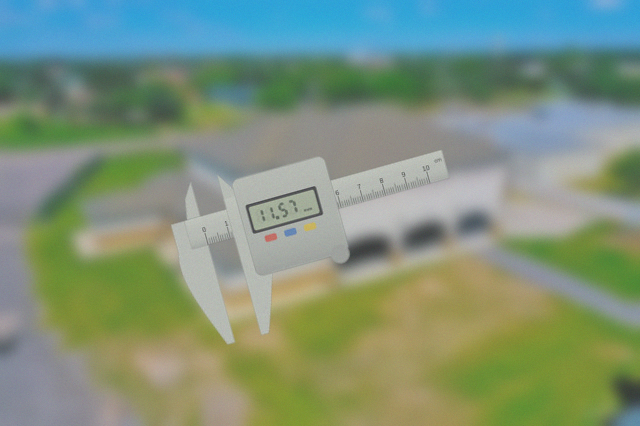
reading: 11.57mm
